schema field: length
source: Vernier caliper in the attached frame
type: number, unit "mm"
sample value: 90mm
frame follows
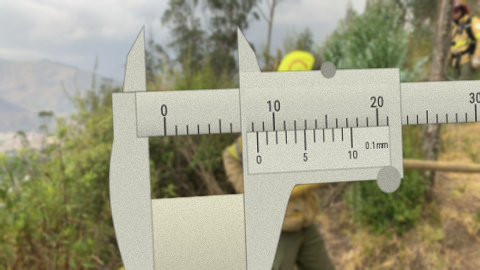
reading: 8.4mm
